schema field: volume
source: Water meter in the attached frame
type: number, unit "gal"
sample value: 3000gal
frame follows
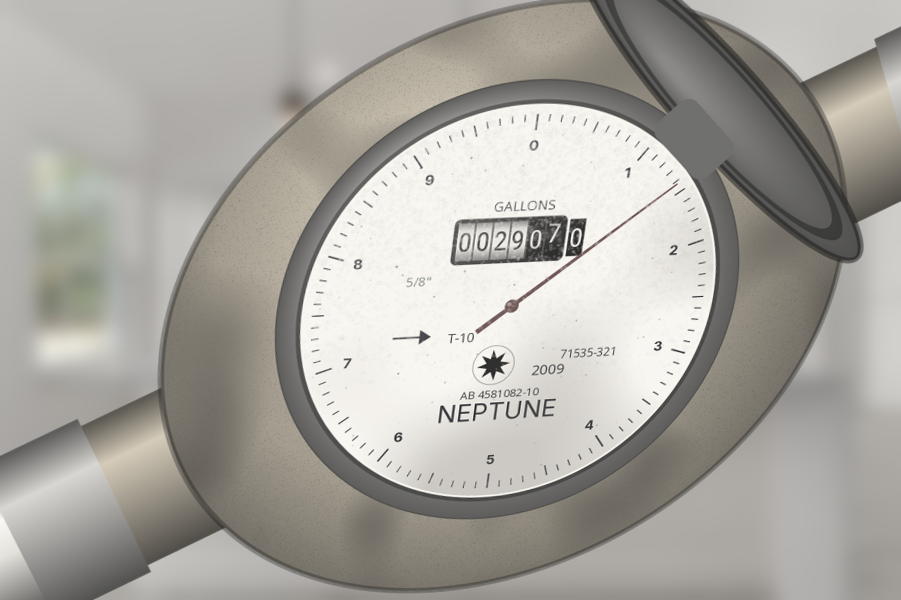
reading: 29071.4gal
